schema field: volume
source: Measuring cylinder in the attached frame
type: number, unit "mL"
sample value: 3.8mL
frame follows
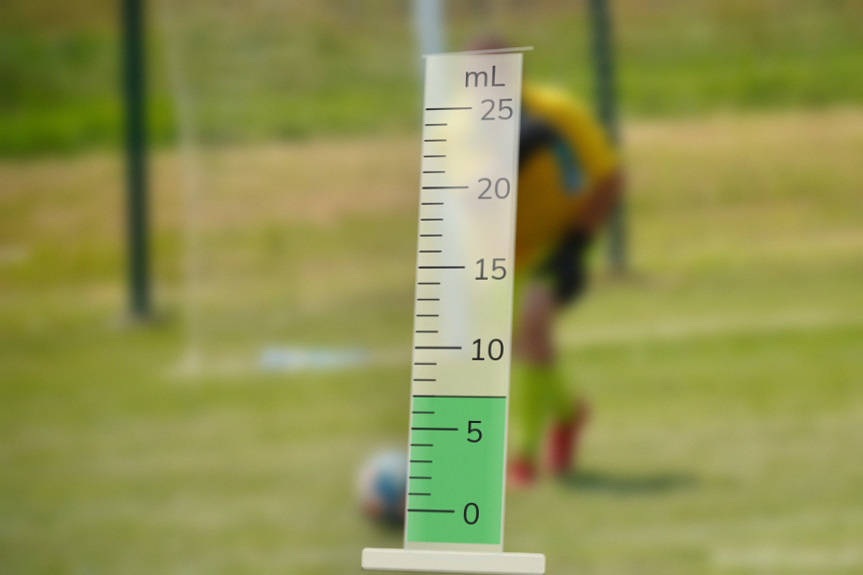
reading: 7mL
